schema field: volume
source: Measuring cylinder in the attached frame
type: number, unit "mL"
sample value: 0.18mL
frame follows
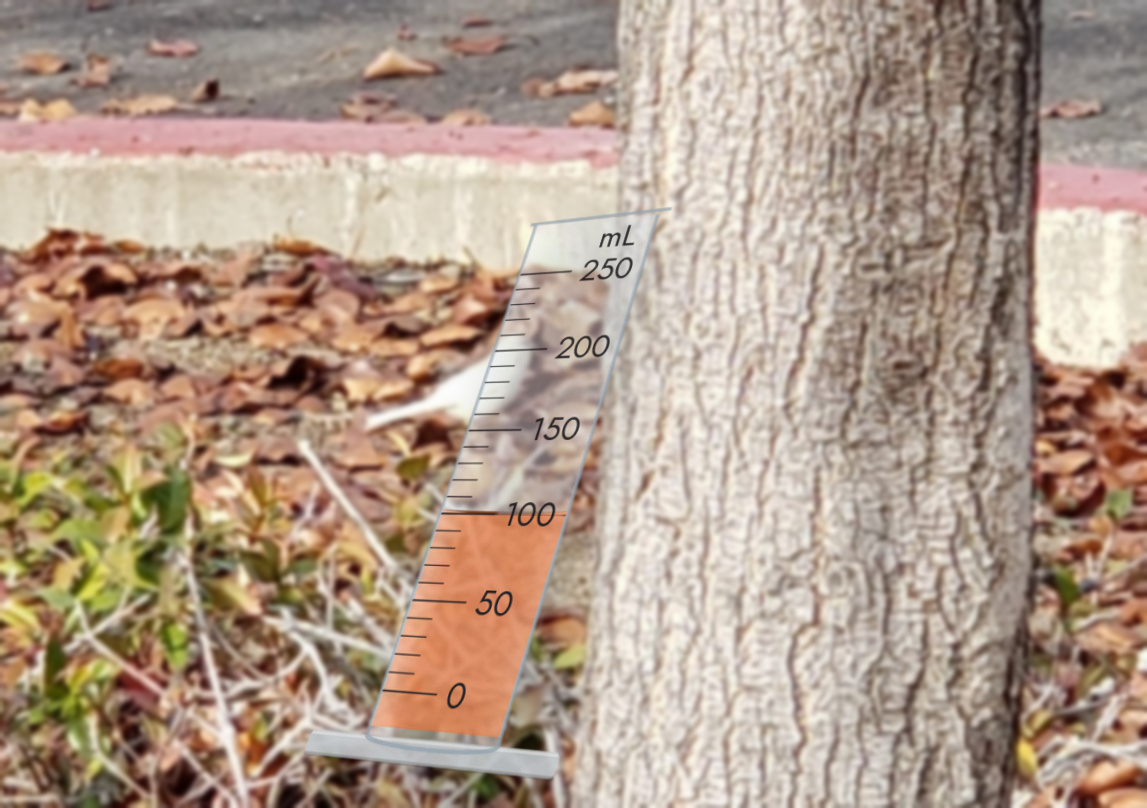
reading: 100mL
